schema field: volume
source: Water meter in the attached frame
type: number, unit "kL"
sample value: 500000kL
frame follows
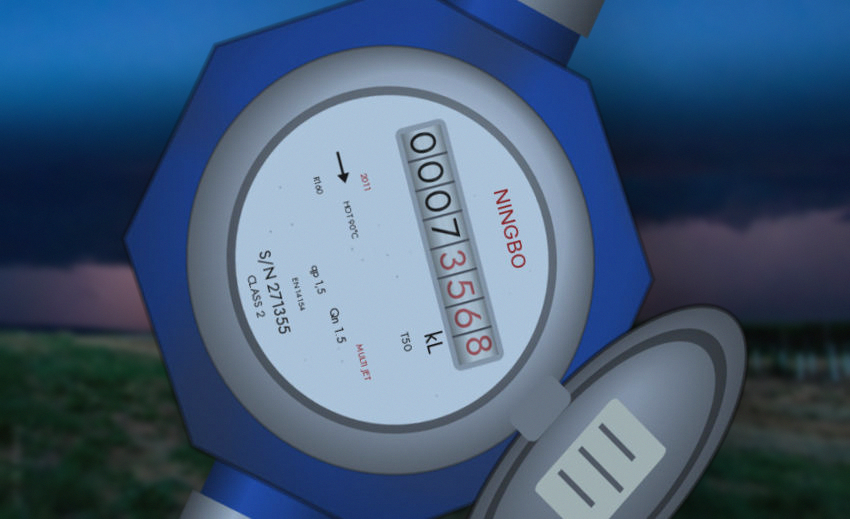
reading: 7.3568kL
